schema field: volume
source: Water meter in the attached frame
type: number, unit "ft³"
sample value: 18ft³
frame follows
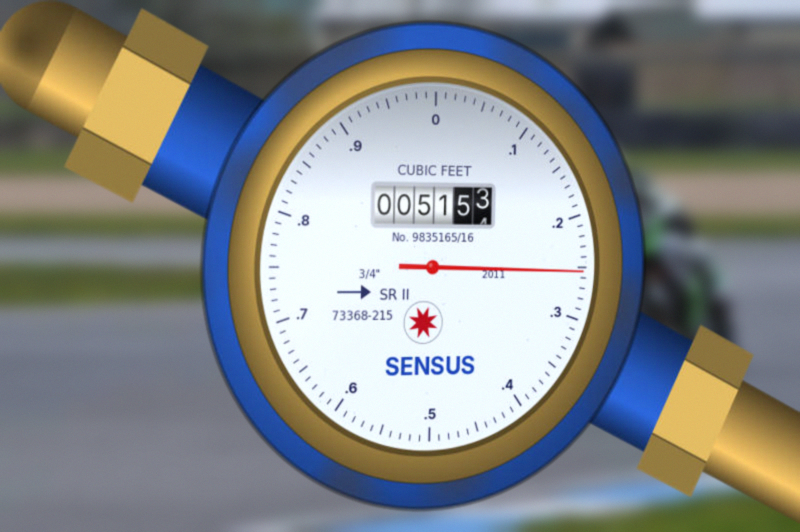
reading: 5153.25ft³
